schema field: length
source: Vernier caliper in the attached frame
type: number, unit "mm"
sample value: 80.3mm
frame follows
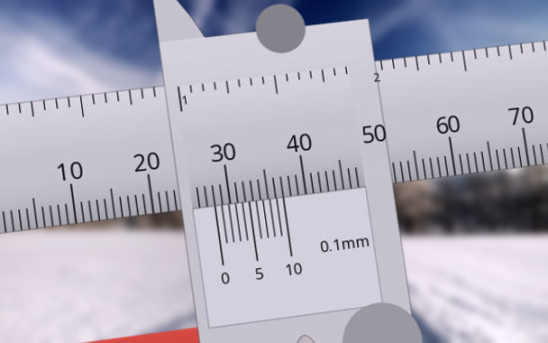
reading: 28.0mm
